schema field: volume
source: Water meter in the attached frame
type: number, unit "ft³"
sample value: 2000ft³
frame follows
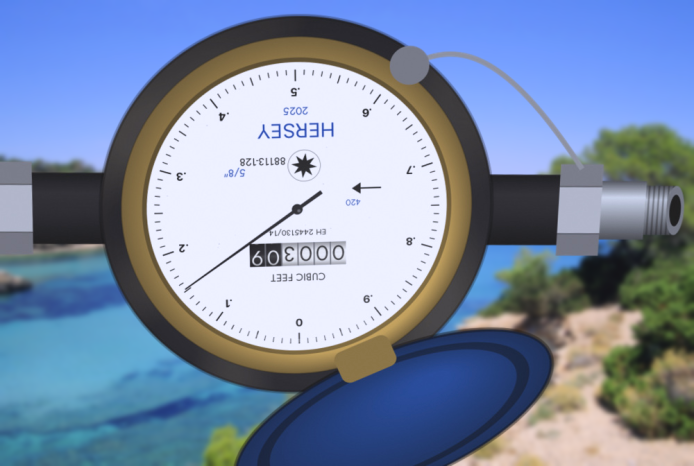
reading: 309.15ft³
